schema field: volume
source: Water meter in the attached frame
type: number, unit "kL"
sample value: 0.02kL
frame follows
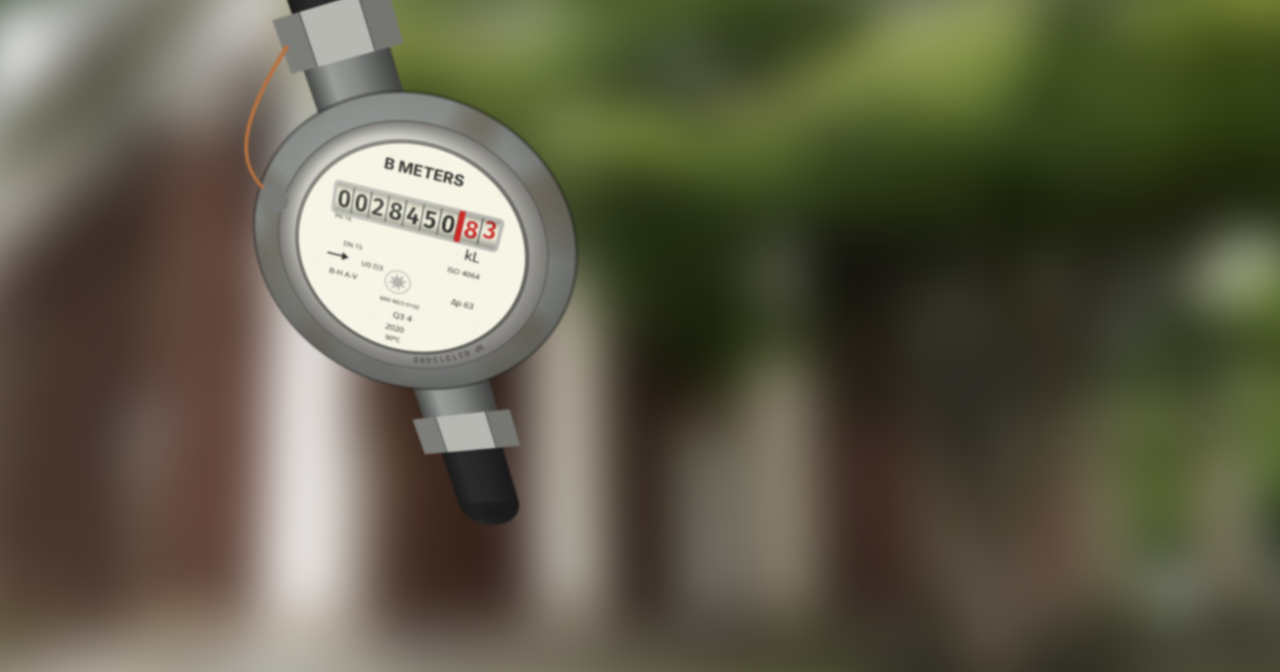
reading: 28450.83kL
